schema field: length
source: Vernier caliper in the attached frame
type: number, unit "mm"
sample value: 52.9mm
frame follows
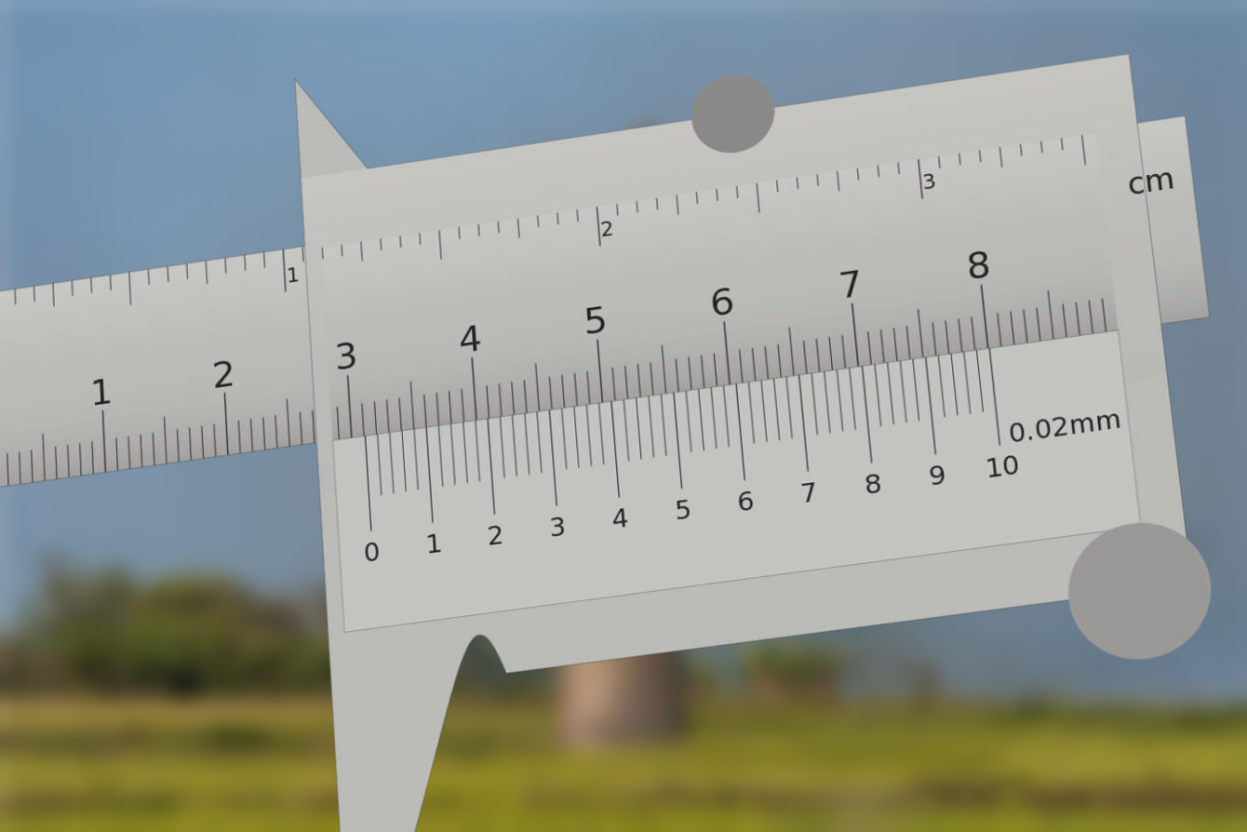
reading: 31.1mm
